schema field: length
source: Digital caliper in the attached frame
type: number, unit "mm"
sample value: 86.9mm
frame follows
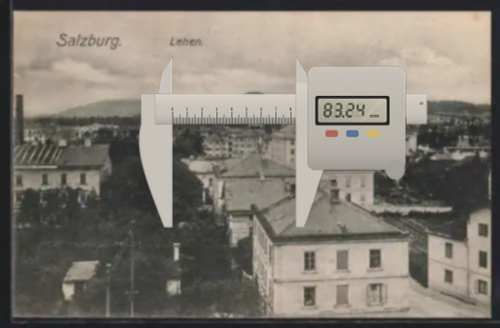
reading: 83.24mm
